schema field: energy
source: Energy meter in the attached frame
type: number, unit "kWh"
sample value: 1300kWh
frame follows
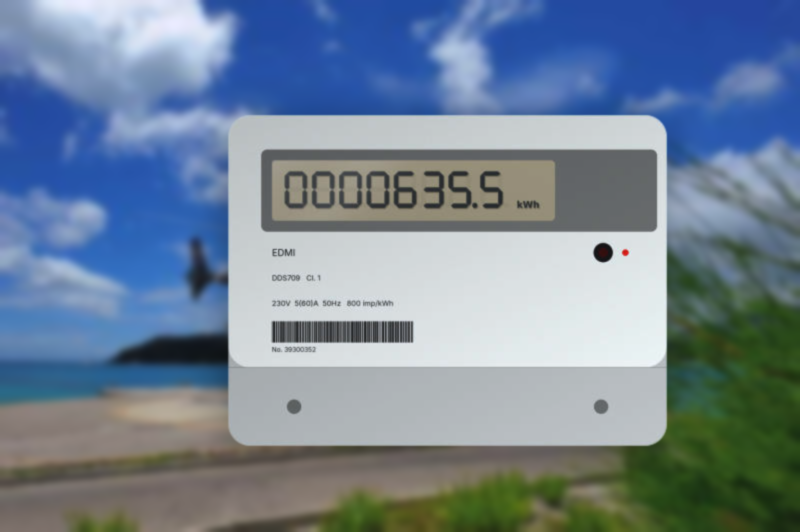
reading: 635.5kWh
